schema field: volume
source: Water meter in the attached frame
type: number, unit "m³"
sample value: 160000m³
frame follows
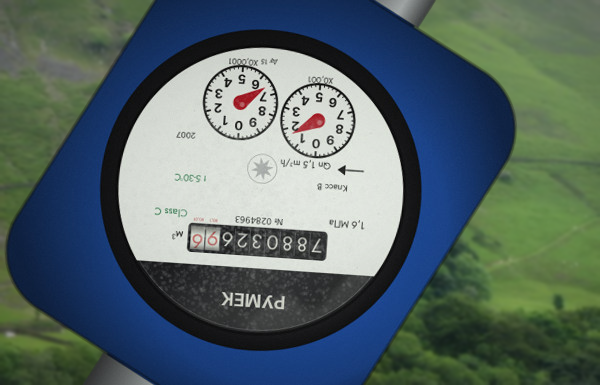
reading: 7880326.9616m³
